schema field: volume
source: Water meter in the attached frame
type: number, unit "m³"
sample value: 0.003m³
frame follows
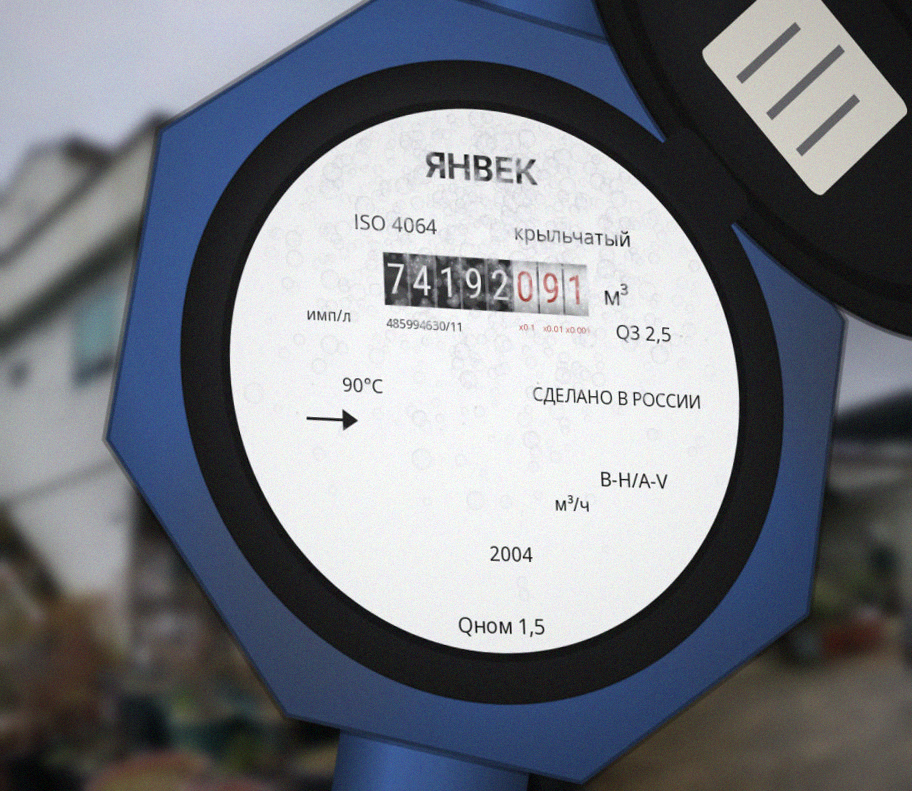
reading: 74192.091m³
